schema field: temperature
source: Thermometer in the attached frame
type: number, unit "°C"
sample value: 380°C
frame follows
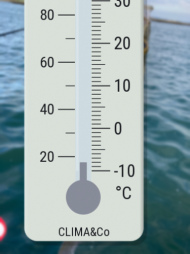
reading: -8°C
